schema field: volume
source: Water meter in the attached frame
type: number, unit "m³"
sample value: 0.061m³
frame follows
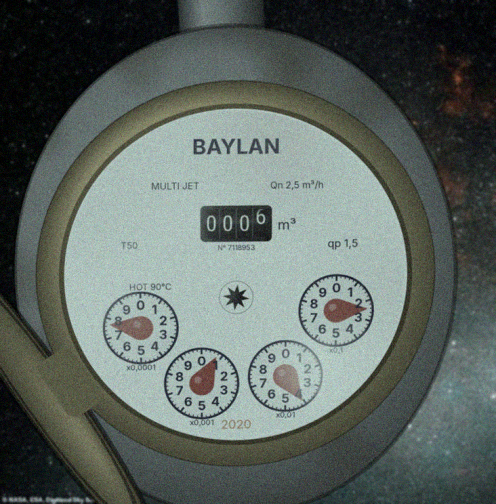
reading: 6.2407m³
